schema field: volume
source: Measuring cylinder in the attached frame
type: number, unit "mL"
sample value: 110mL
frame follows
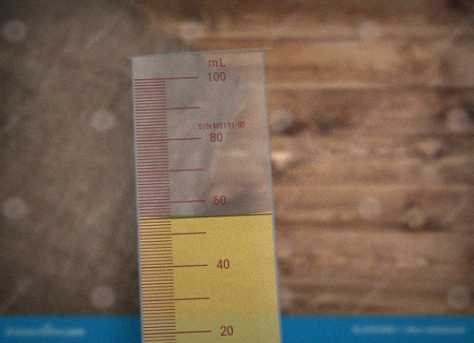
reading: 55mL
